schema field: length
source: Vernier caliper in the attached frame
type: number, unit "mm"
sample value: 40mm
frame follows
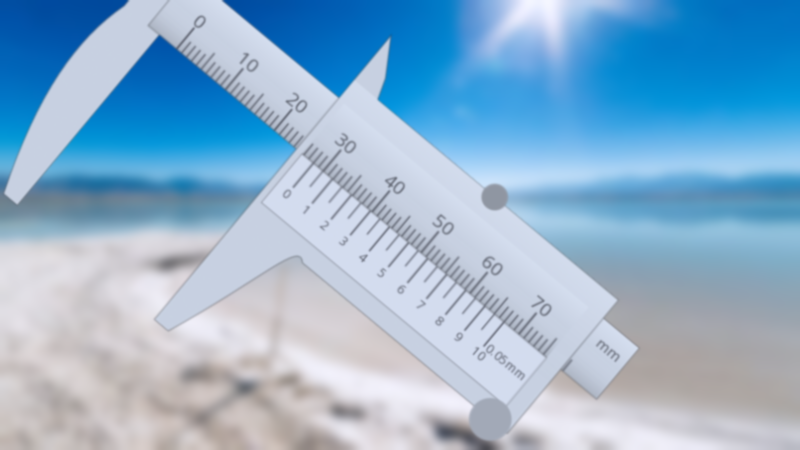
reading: 28.0mm
